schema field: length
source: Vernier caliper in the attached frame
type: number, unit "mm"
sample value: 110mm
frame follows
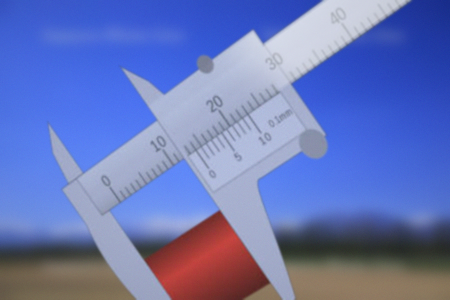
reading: 14.0mm
